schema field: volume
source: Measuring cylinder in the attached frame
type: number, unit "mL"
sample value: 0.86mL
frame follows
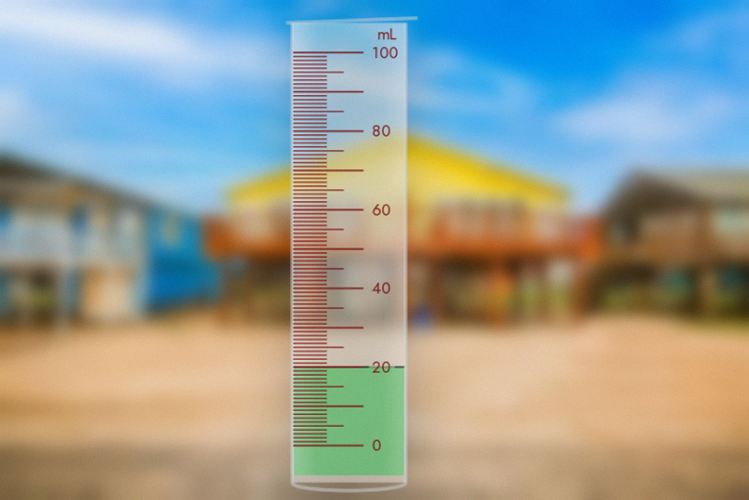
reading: 20mL
